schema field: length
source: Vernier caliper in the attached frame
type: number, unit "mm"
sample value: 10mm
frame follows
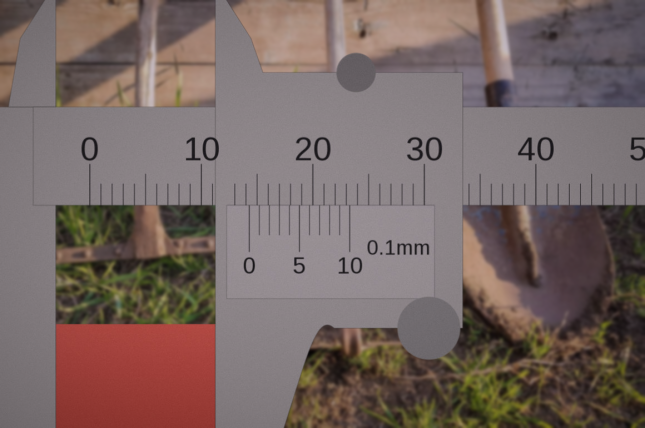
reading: 14.3mm
